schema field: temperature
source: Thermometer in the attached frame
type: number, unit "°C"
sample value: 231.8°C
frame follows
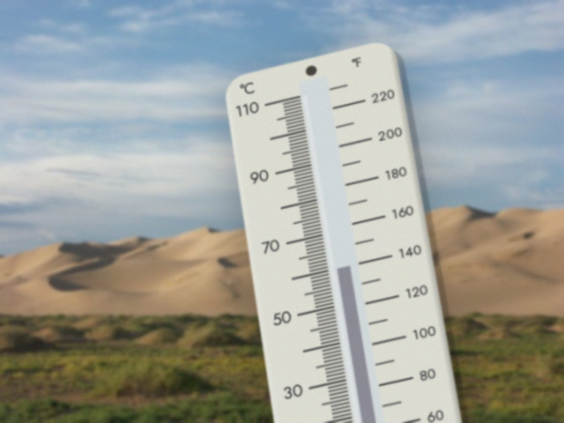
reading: 60°C
